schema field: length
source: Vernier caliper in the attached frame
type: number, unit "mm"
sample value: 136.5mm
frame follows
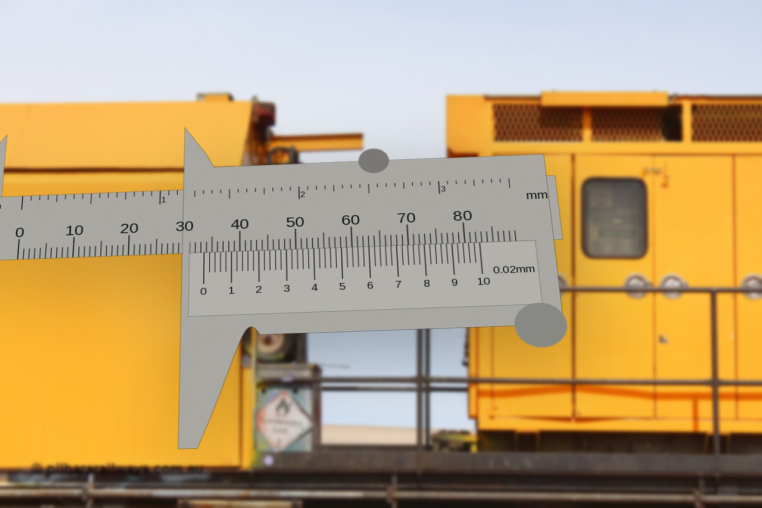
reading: 33.6mm
